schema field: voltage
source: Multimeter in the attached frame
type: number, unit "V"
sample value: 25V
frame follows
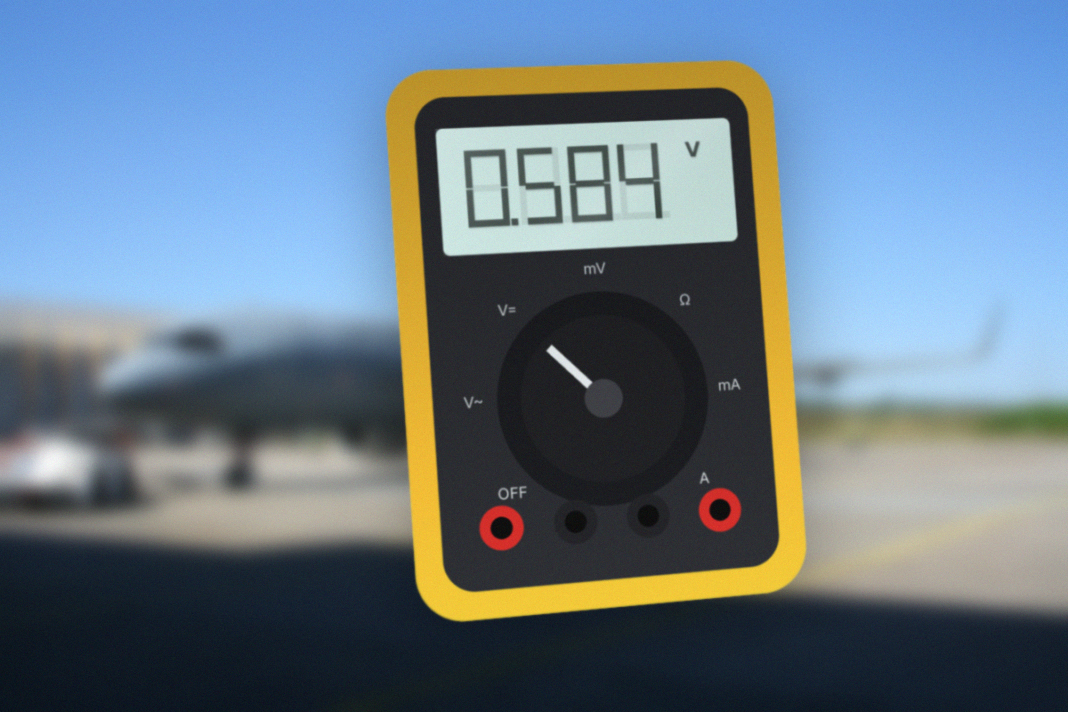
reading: 0.584V
